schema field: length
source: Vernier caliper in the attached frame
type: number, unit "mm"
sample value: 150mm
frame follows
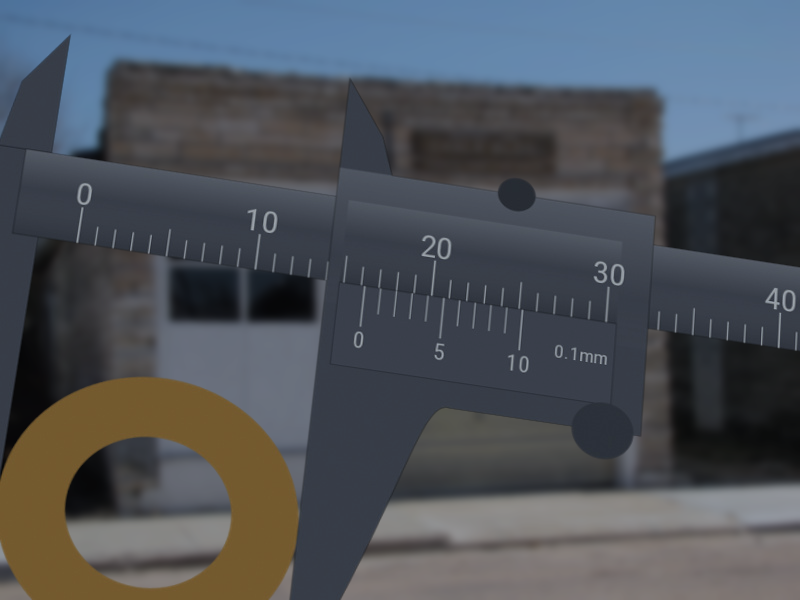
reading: 16.2mm
